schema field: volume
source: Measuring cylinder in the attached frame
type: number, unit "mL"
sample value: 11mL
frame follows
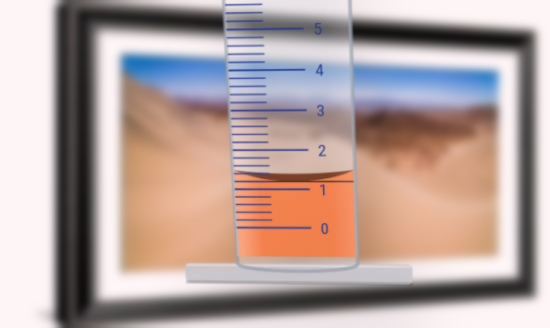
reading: 1.2mL
